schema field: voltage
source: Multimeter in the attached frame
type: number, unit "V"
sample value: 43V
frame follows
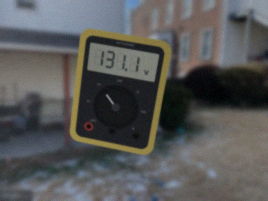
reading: 131.1V
